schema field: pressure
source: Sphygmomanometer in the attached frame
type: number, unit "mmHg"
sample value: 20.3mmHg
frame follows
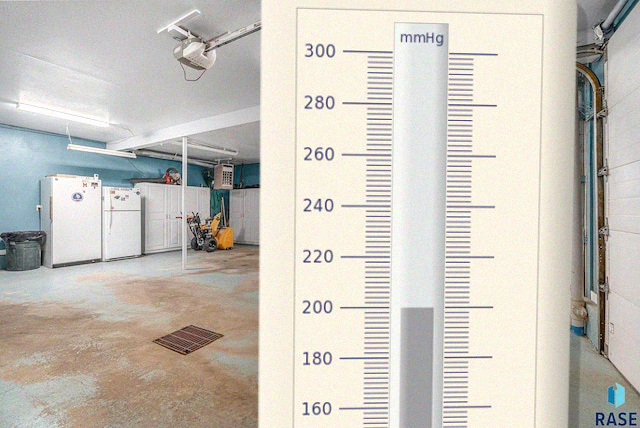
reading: 200mmHg
